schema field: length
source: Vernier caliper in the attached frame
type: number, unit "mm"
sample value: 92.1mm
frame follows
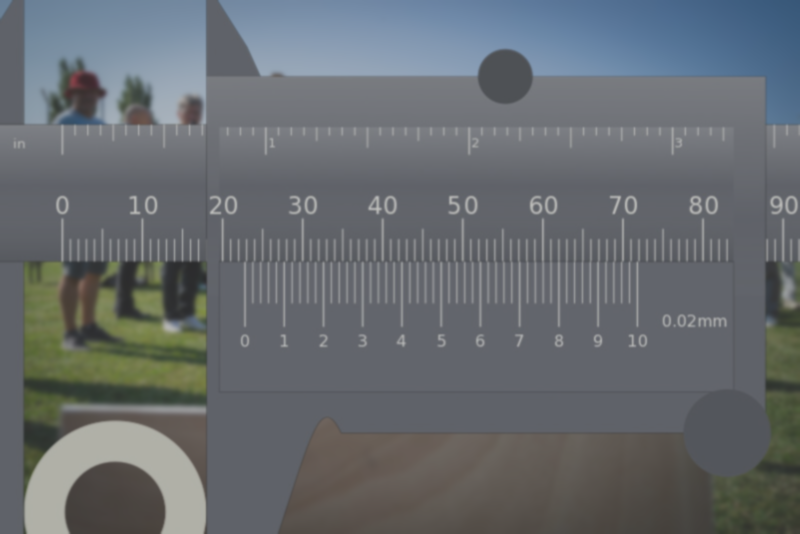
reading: 22.8mm
